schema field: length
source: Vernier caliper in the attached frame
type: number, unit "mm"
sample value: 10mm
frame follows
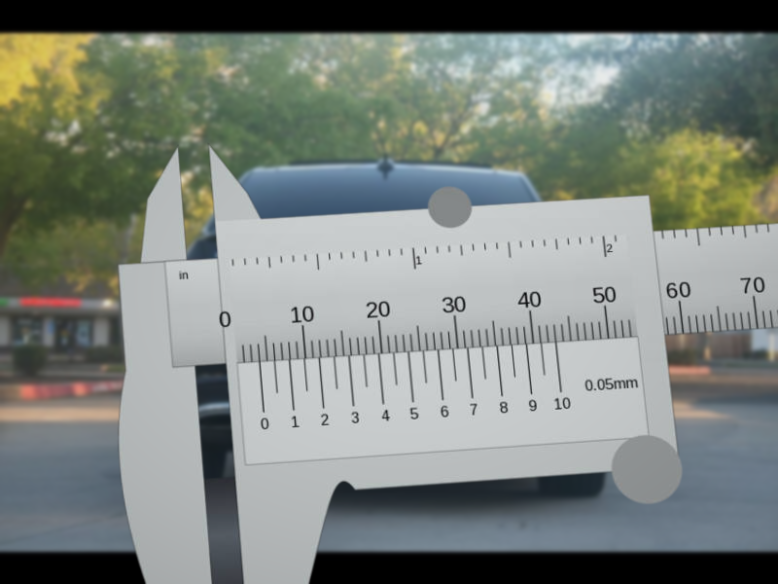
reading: 4.0mm
